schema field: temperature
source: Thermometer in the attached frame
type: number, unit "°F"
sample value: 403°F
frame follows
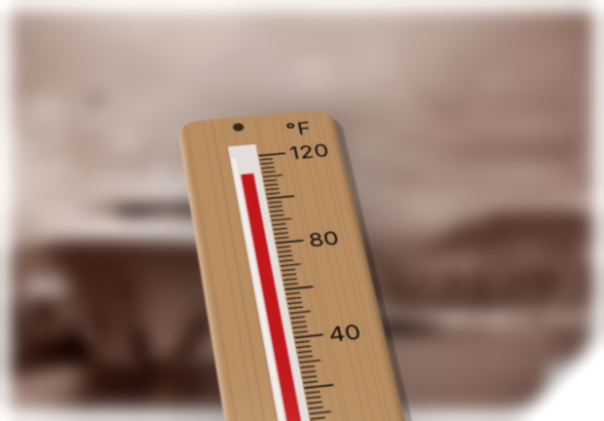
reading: 112°F
